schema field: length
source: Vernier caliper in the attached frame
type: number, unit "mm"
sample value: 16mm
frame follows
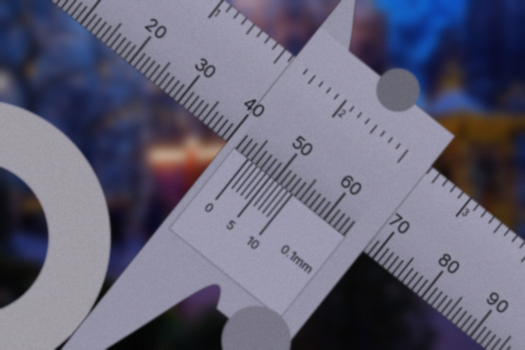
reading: 44.5mm
